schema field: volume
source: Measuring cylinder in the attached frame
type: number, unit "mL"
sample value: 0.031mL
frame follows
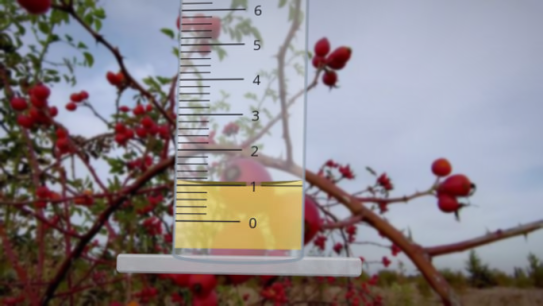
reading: 1mL
